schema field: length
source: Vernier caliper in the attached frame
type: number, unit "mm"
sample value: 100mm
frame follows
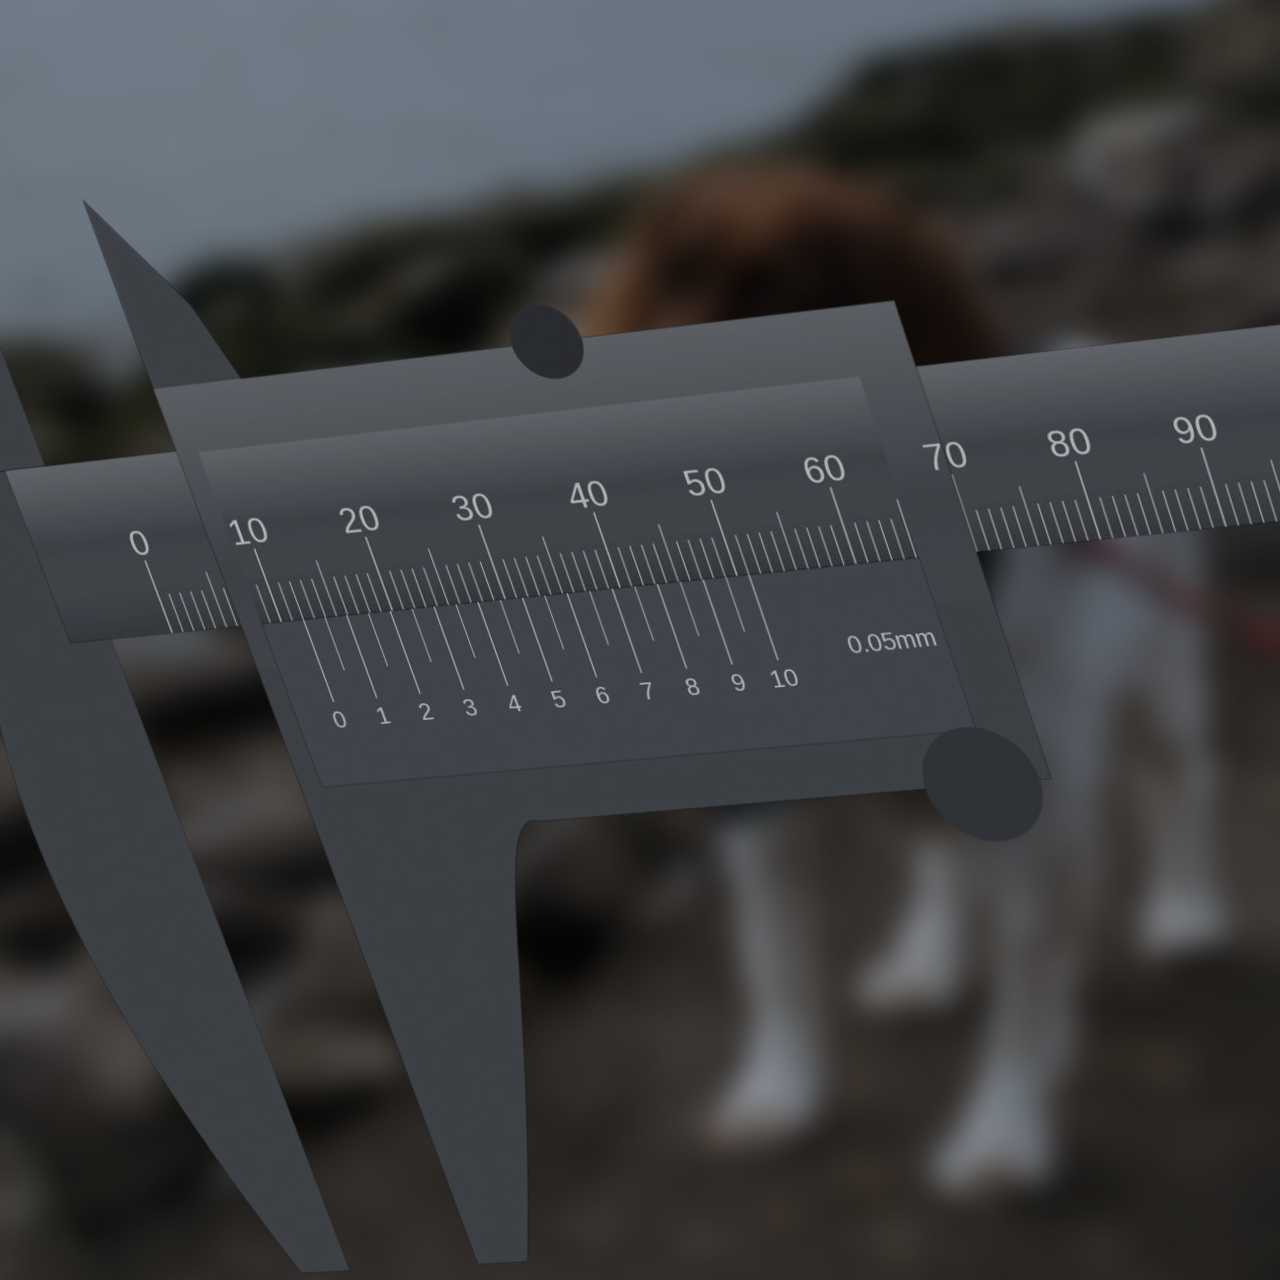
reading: 12.0mm
